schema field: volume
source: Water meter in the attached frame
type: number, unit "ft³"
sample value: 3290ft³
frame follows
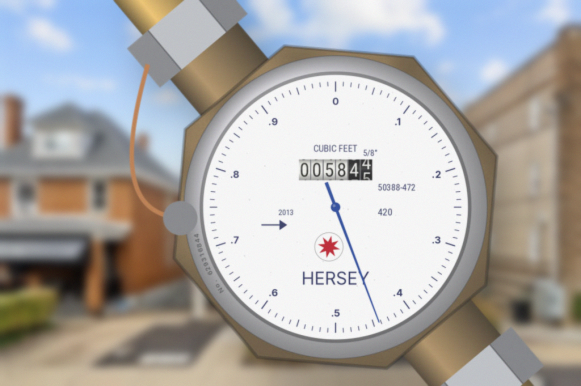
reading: 5844.44ft³
